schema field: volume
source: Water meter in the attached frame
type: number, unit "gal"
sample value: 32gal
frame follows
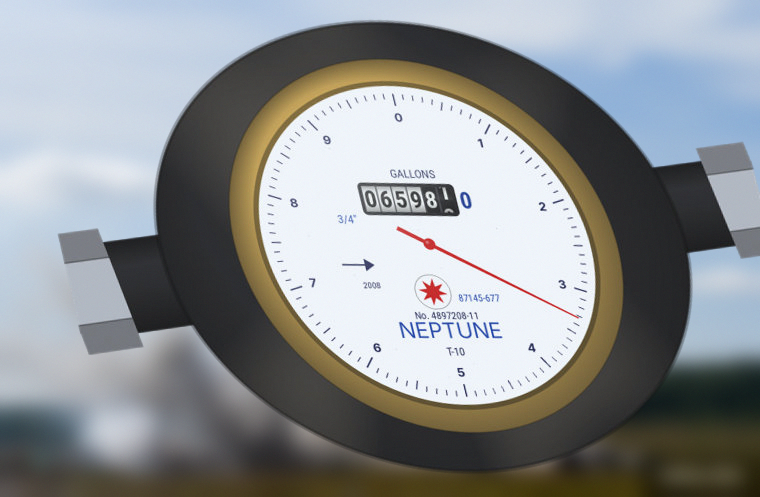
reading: 659813.3gal
